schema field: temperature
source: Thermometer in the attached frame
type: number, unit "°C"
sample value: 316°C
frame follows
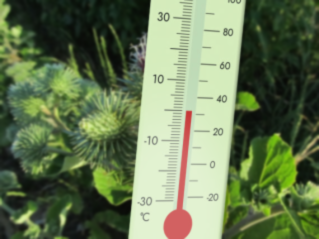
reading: 0°C
